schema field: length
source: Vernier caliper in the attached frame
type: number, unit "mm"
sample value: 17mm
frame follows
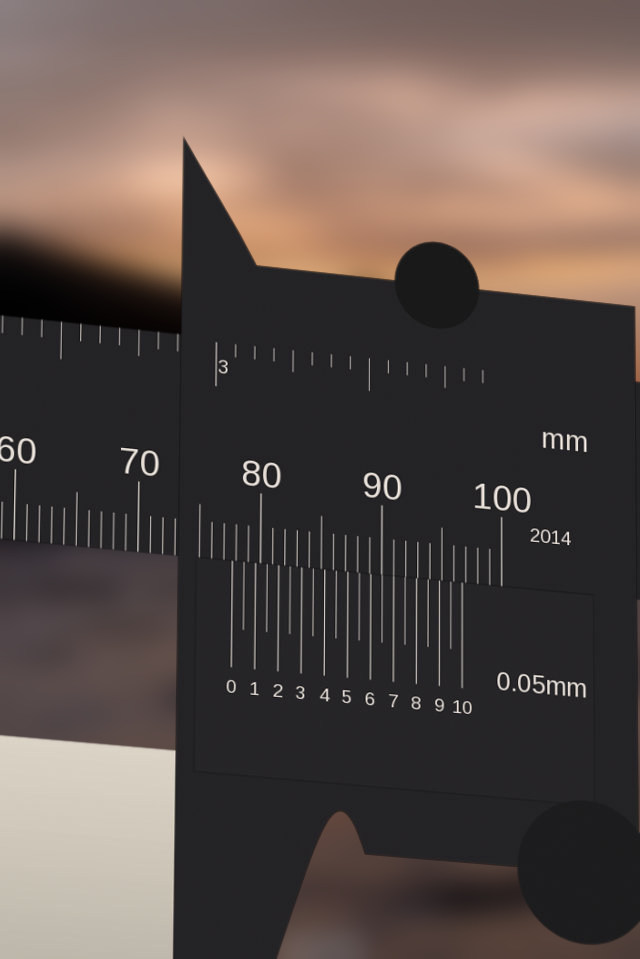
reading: 77.7mm
